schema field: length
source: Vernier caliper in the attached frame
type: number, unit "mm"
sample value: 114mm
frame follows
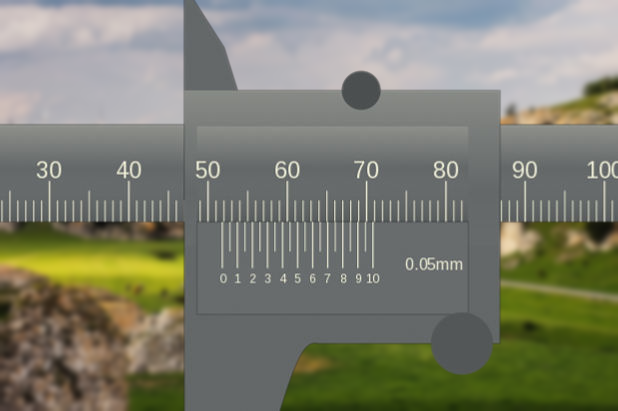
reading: 51.8mm
